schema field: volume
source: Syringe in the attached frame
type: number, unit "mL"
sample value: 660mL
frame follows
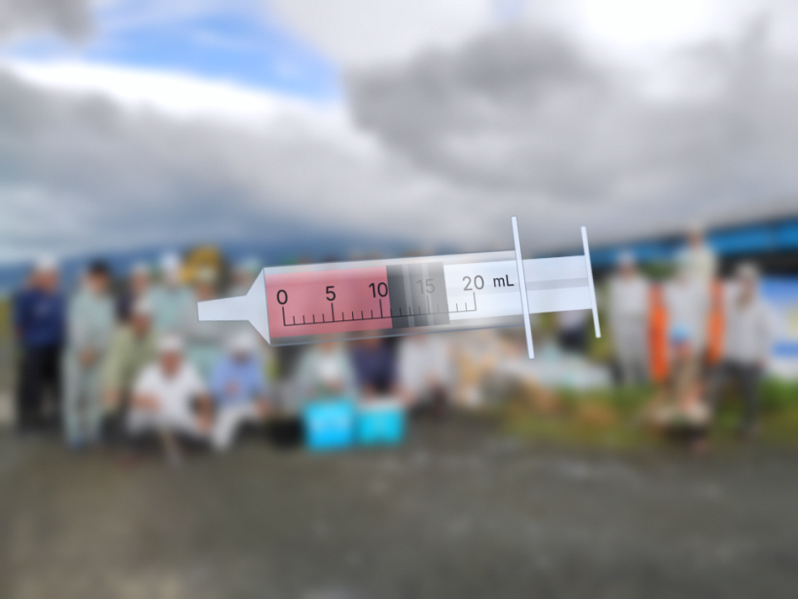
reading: 11mL
